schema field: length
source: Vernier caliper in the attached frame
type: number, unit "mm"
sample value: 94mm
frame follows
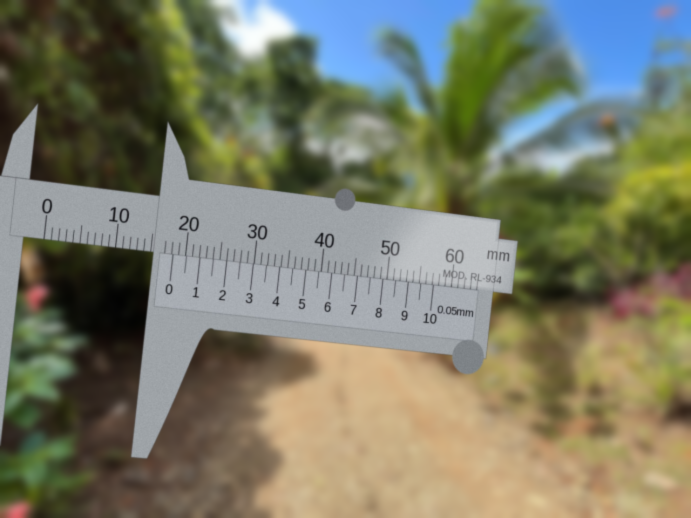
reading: 18.2mm
